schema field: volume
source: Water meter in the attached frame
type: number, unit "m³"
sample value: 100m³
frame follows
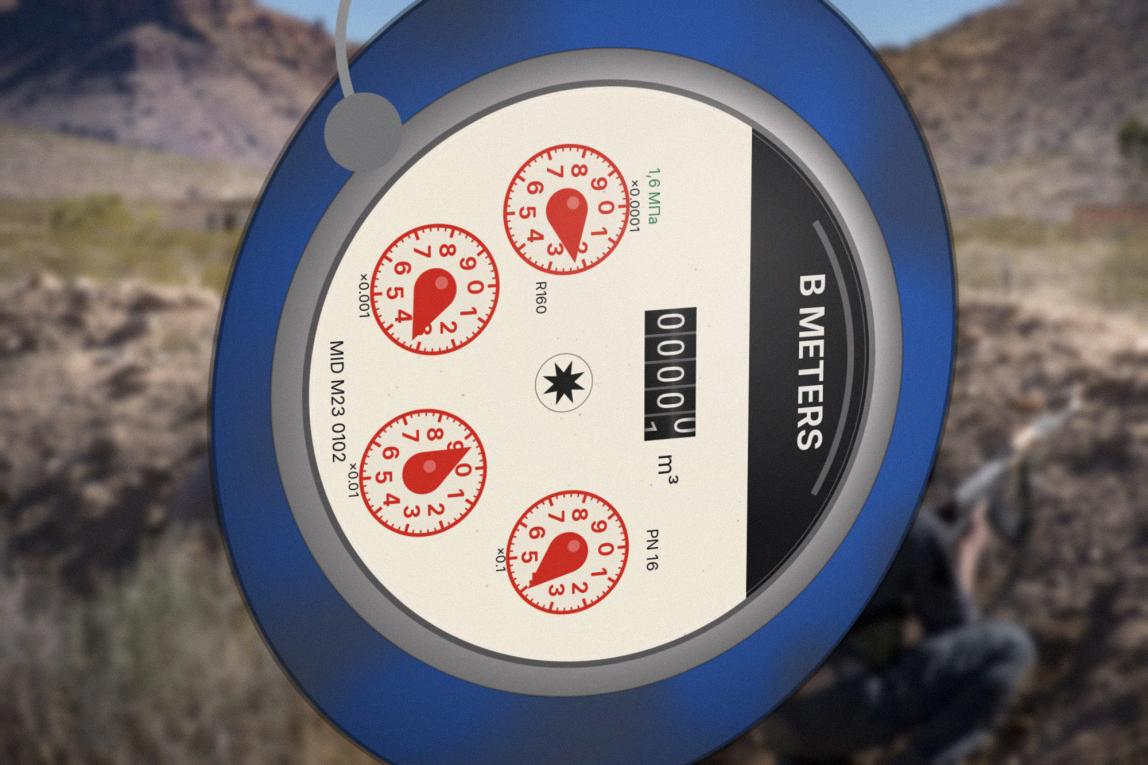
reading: 0.3932m³
